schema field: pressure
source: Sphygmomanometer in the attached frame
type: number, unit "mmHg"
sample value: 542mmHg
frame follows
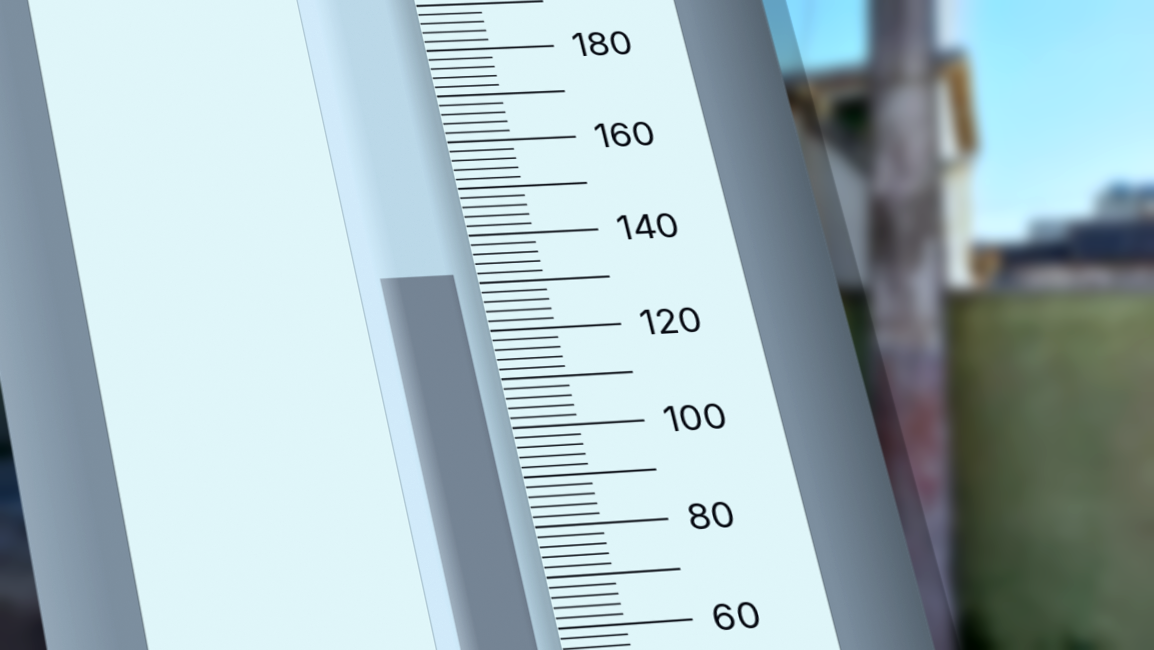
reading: 132mmHg
